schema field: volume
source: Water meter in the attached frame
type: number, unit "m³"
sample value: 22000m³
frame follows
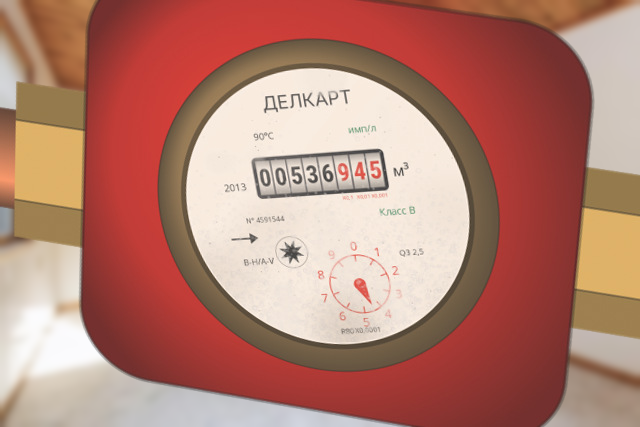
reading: 536.9454m³
